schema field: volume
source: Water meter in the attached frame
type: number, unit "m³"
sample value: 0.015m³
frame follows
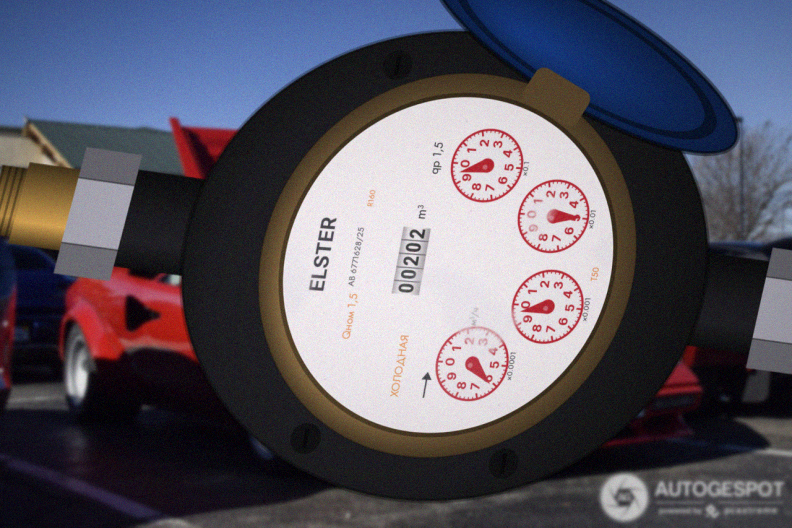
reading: 201.9496m³
